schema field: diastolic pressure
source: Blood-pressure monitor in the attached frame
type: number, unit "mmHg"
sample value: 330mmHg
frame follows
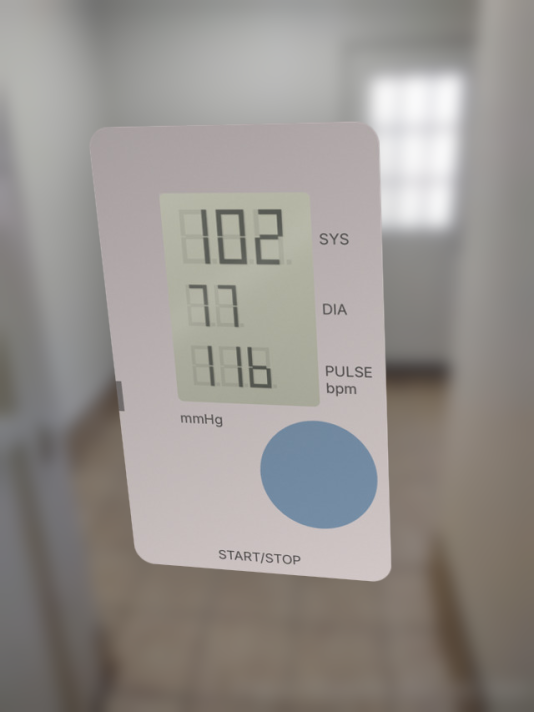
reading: 77mmHg
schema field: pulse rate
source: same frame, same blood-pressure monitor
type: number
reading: 116bpm
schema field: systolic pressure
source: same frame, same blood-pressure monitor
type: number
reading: 102mmHg
